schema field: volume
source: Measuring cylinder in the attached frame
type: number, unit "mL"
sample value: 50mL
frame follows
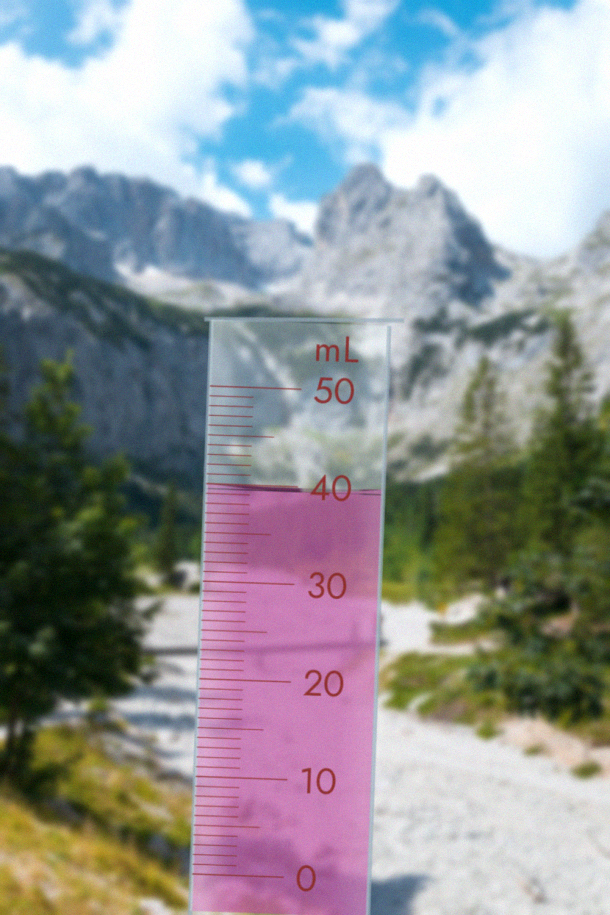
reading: 39.5mL
